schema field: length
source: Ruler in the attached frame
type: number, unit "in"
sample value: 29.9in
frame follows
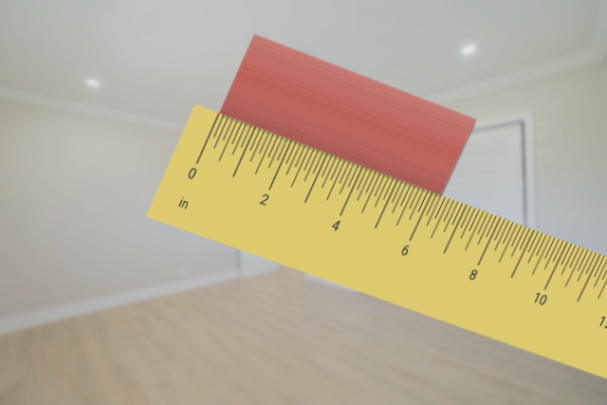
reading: 6.25in
